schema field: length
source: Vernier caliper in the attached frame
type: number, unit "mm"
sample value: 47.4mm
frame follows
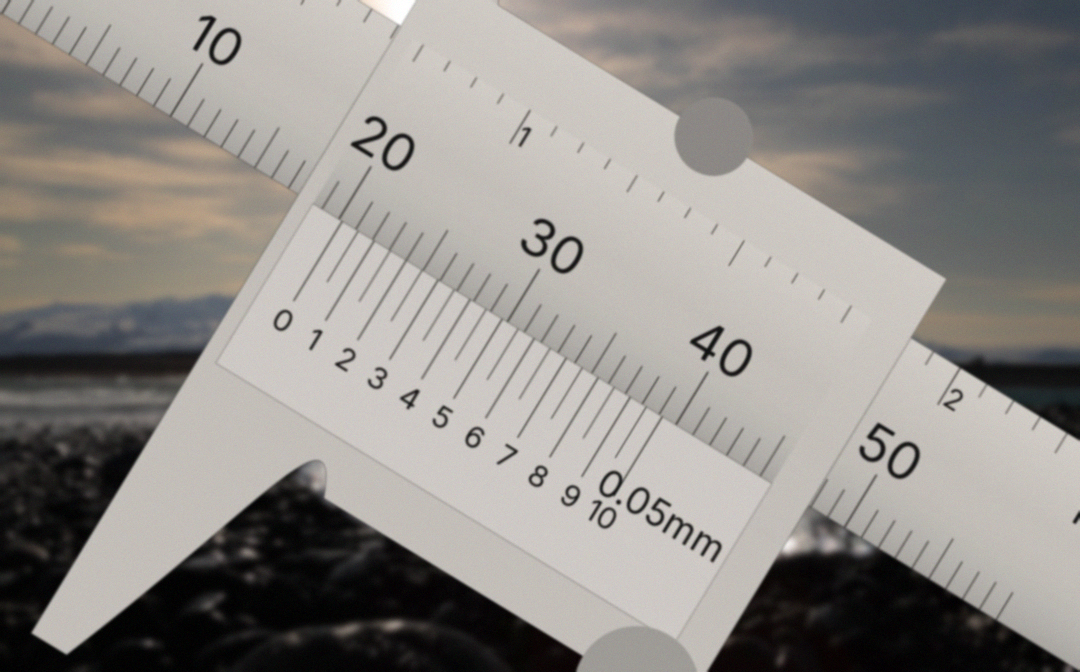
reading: 20.2mm
